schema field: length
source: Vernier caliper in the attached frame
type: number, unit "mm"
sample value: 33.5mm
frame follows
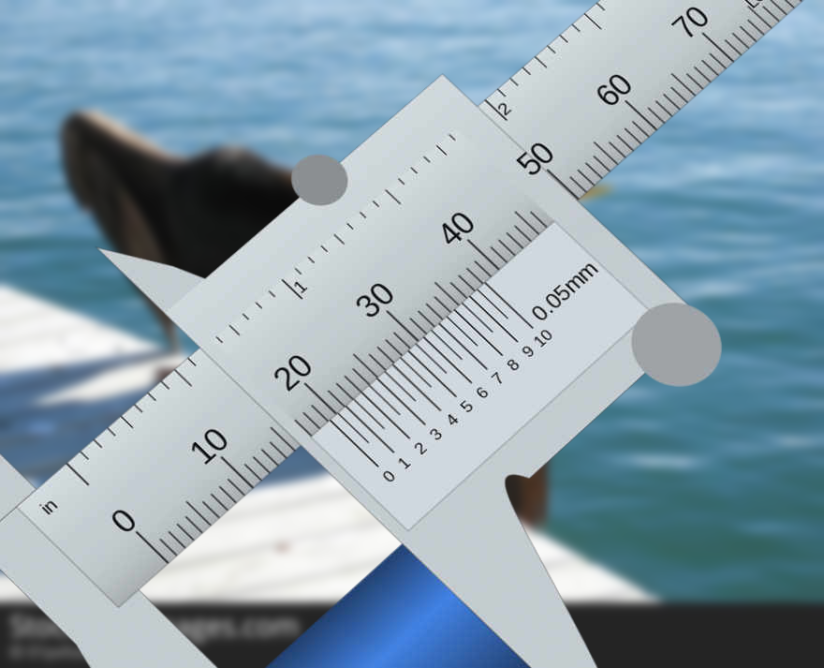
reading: 19.2mm
